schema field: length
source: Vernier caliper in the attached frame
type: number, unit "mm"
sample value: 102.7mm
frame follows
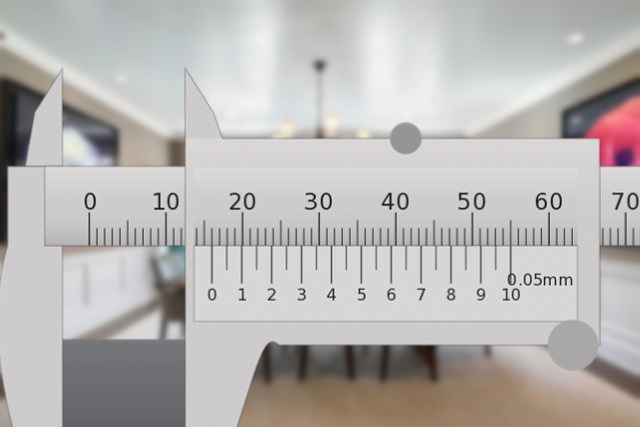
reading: 16.0mm
